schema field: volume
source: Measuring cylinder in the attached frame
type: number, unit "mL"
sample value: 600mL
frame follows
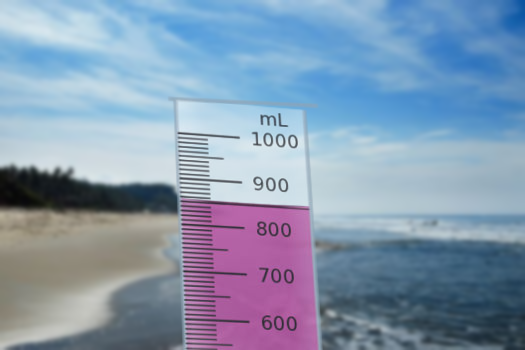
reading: 850mL
